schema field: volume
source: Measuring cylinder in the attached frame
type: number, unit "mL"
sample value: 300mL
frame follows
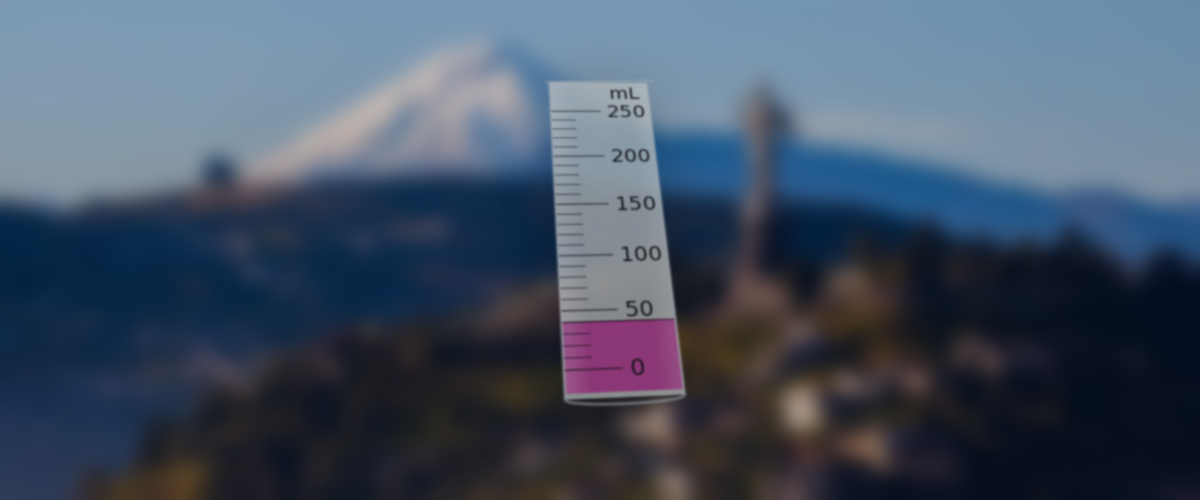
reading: 40mL
